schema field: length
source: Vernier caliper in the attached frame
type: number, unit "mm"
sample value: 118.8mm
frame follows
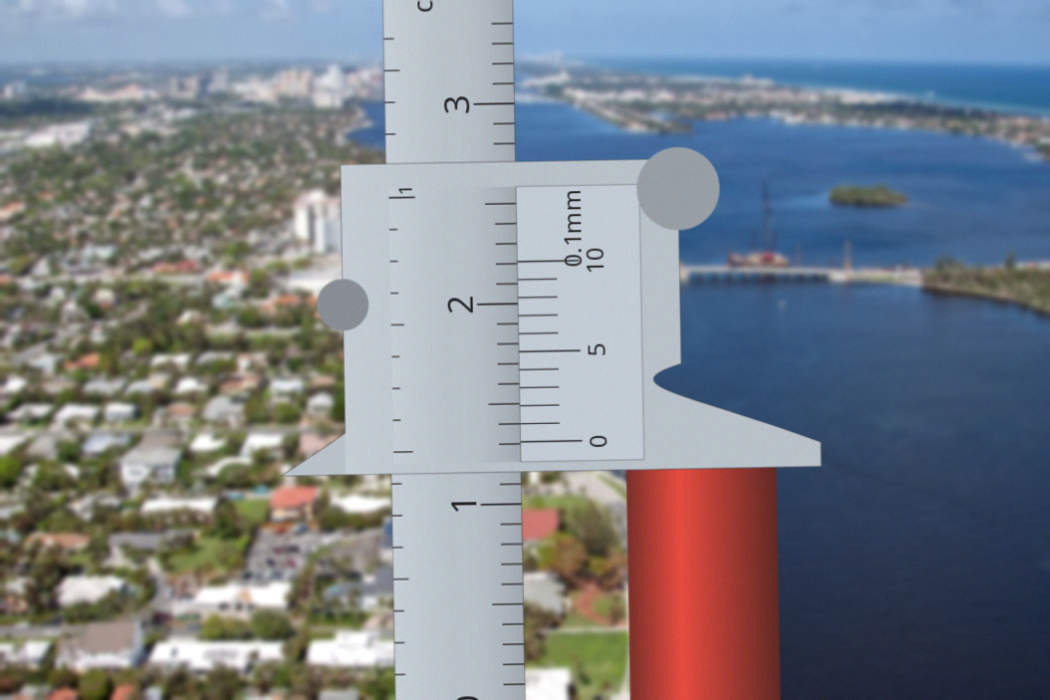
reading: 13.1mm
